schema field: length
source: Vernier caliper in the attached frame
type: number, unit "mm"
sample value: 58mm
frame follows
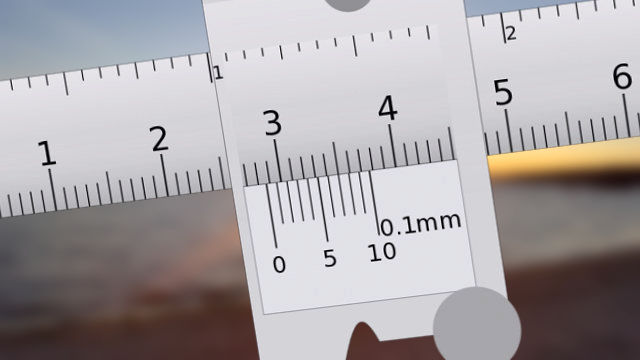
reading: 28.7mm
